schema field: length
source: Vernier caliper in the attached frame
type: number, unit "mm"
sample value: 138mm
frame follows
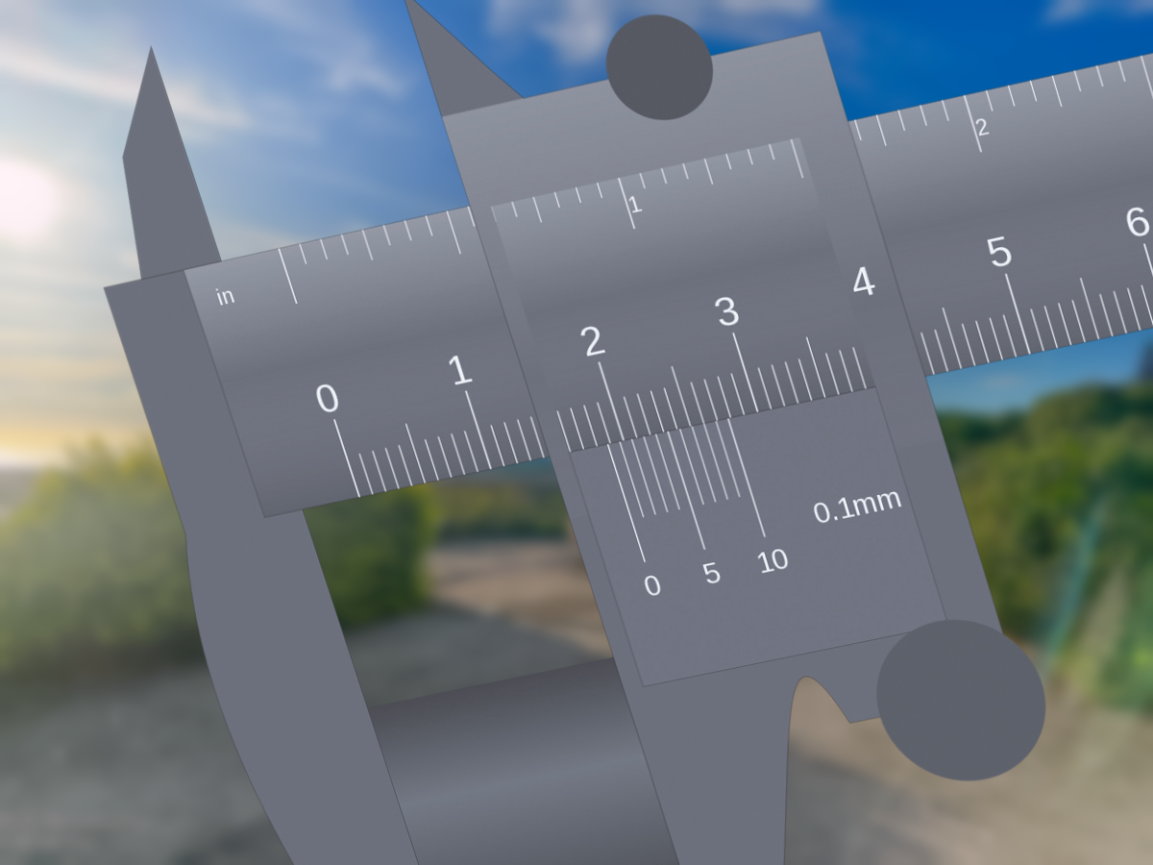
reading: 18.8mm
